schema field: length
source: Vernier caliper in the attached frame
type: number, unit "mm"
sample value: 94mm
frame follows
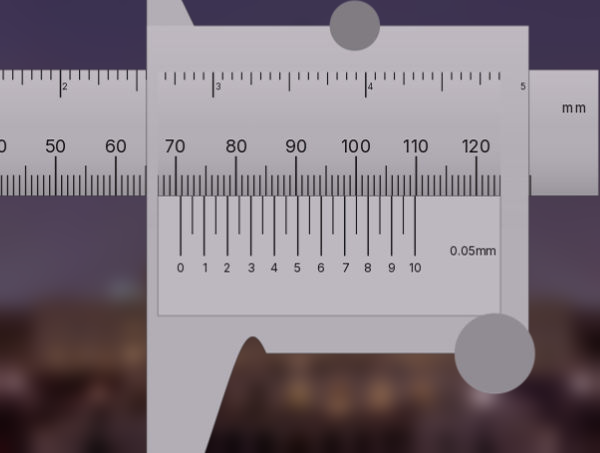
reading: 70.8mm
